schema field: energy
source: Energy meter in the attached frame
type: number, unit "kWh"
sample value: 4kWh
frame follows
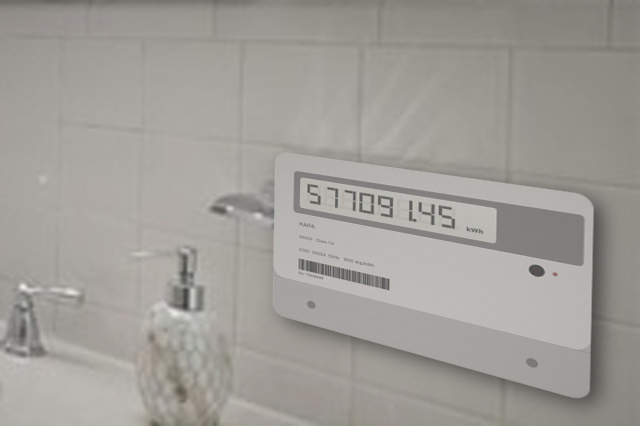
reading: 577091.45kWh
